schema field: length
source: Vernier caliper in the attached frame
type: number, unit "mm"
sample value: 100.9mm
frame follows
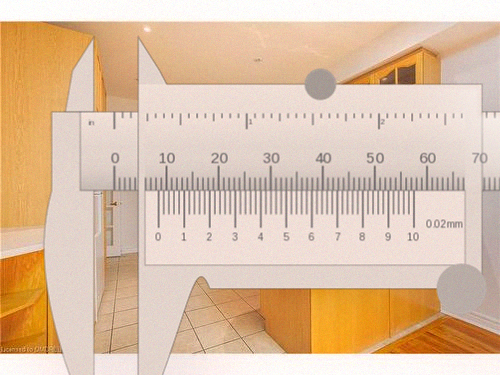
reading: 8.5mm
